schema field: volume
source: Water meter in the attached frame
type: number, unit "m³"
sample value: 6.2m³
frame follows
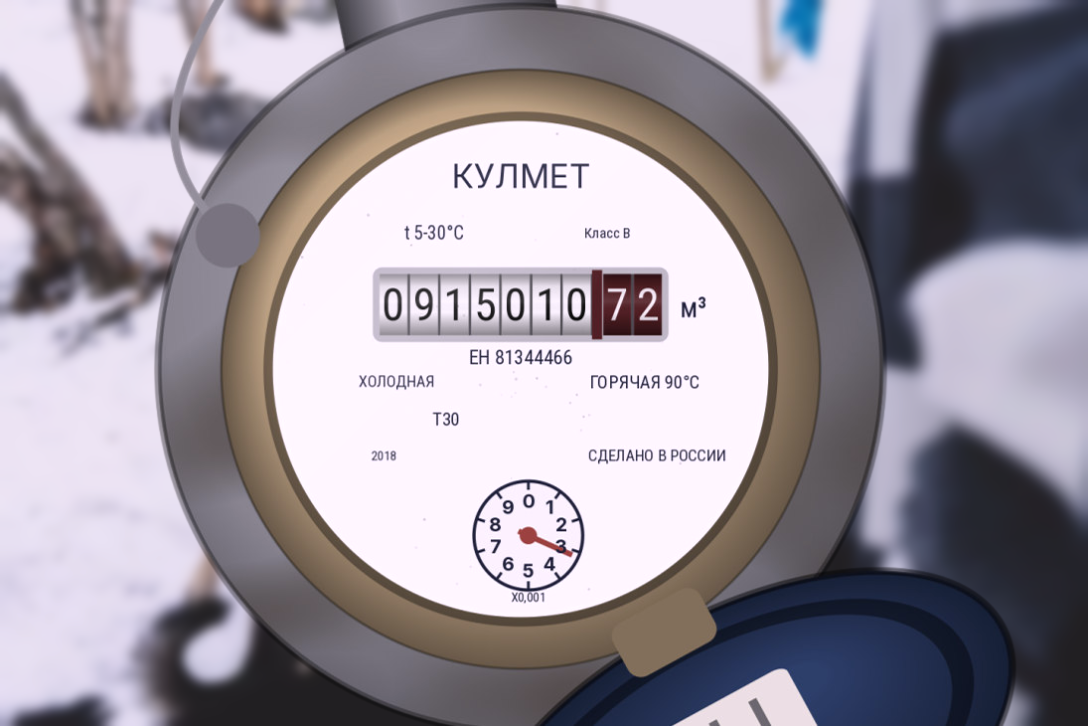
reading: 915010.723m³
